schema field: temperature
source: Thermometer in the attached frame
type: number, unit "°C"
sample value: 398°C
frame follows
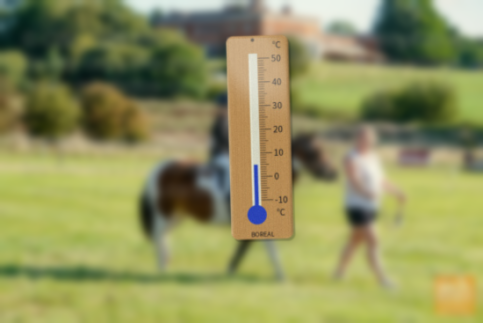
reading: 5°C
